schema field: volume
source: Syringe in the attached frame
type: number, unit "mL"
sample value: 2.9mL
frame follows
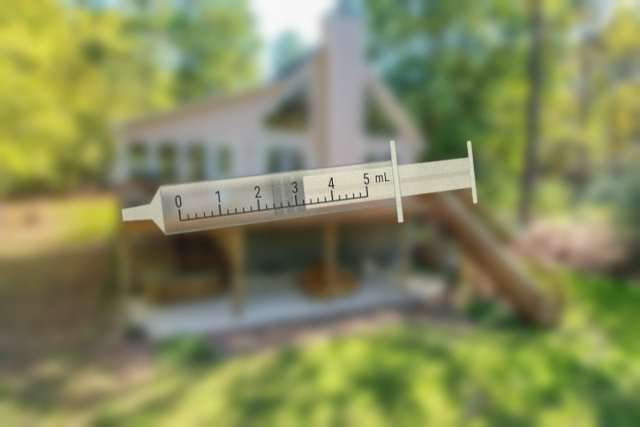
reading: 2.4mL
